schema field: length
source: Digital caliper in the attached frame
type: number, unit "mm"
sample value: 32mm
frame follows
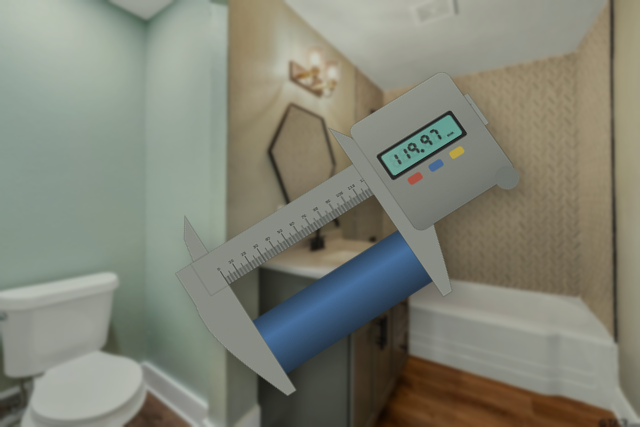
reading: 119.97mm
